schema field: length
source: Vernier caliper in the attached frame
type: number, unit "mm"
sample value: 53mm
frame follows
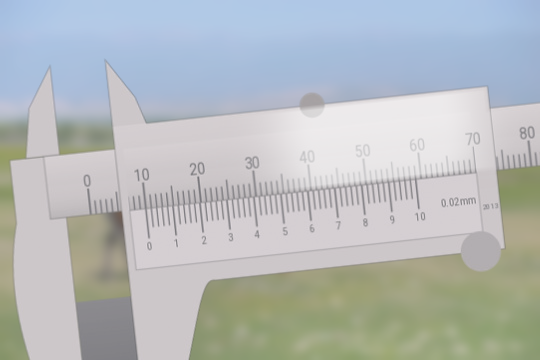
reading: 10.0mm
